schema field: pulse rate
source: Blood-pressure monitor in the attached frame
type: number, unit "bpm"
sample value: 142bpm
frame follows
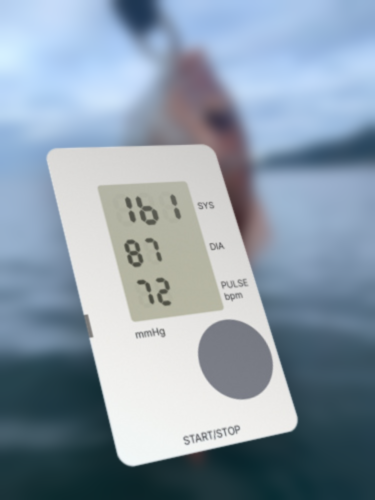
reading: 72bpm
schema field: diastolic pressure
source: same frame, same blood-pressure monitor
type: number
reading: 87mmHg
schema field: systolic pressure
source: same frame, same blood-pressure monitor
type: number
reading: 161mmHg
